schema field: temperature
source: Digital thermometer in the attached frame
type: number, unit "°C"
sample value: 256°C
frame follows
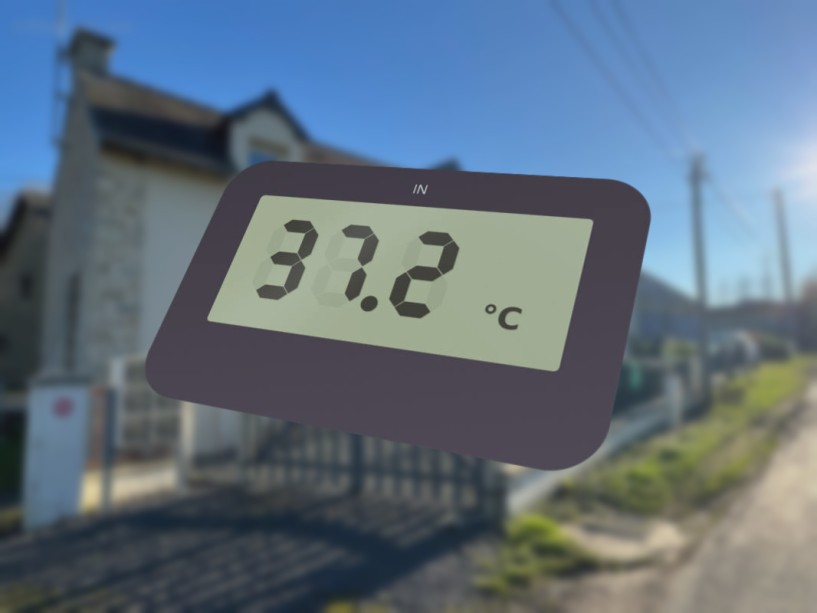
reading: 37.2°C
